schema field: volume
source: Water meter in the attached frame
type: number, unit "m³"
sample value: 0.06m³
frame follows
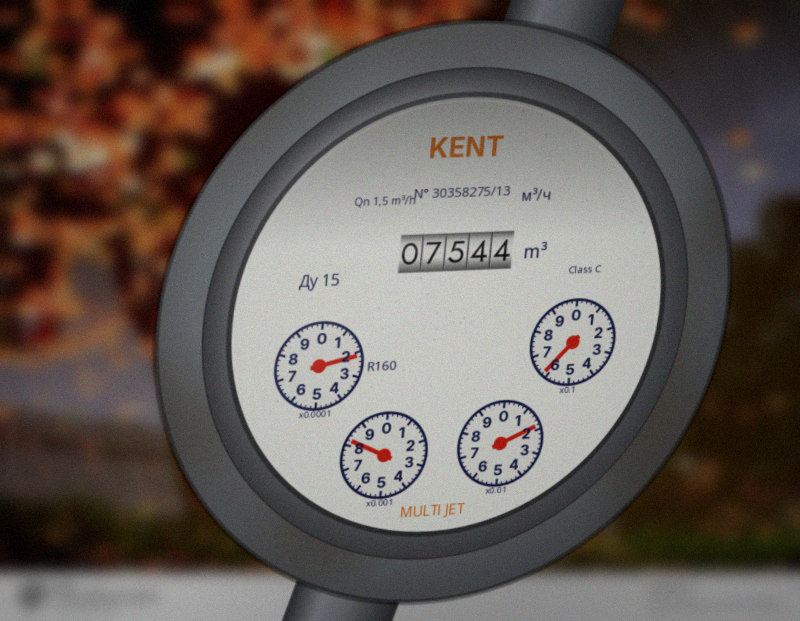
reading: 7544.6182m³
